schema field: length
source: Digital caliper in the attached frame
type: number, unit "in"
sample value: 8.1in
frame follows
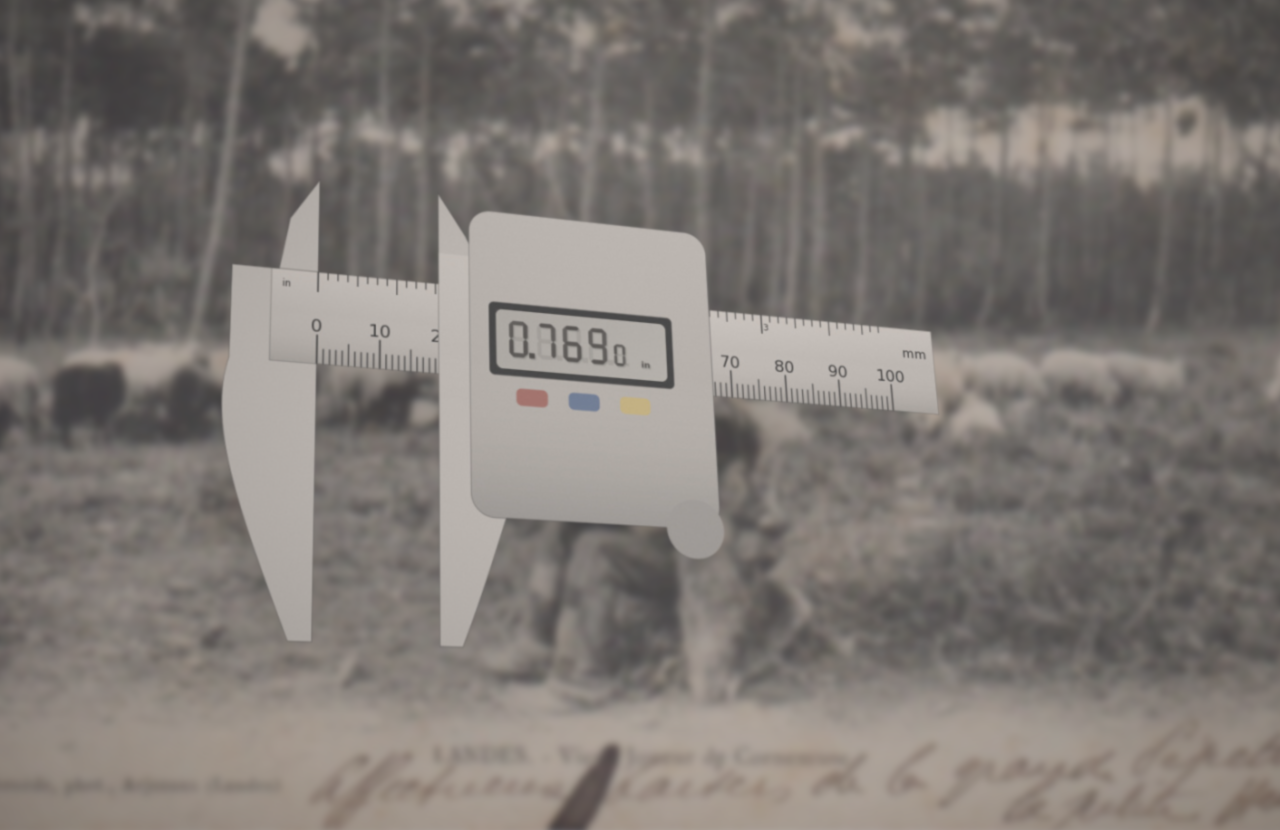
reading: 0.7690in
